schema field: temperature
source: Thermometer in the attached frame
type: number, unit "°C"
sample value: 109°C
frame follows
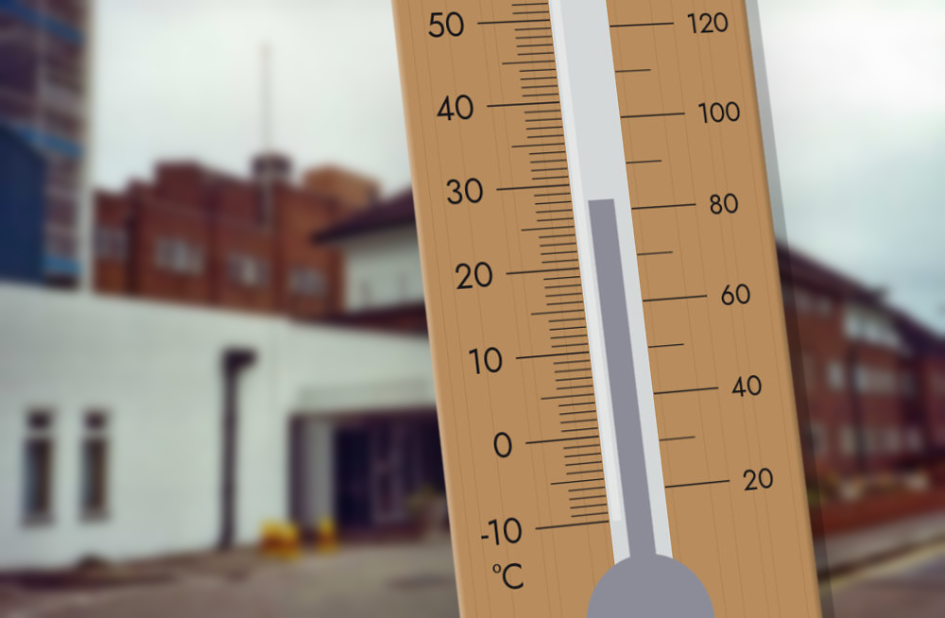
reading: 28°C
